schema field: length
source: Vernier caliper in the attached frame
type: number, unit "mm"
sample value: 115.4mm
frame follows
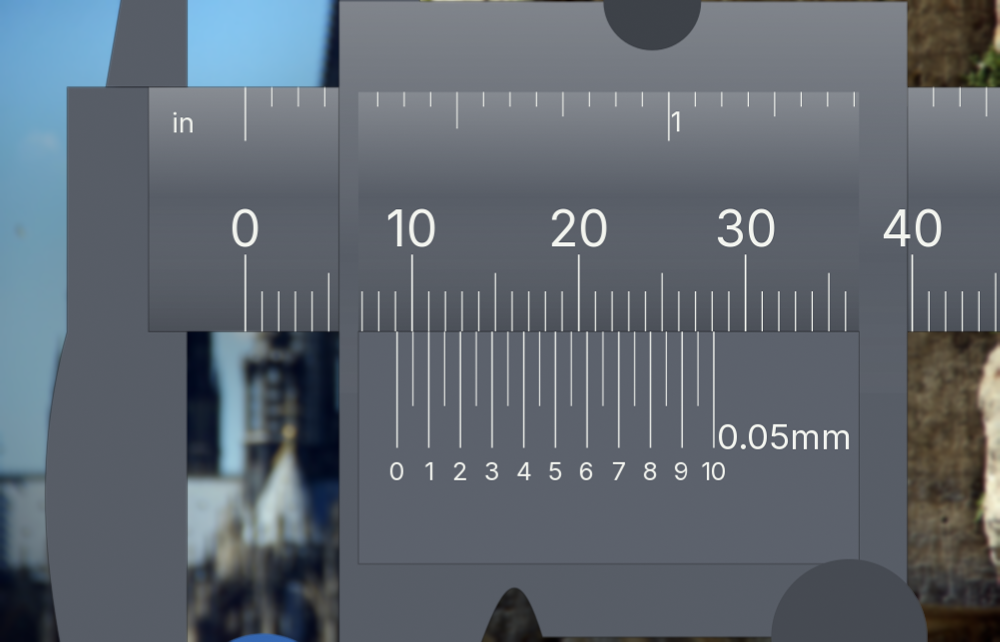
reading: 9.1mm
